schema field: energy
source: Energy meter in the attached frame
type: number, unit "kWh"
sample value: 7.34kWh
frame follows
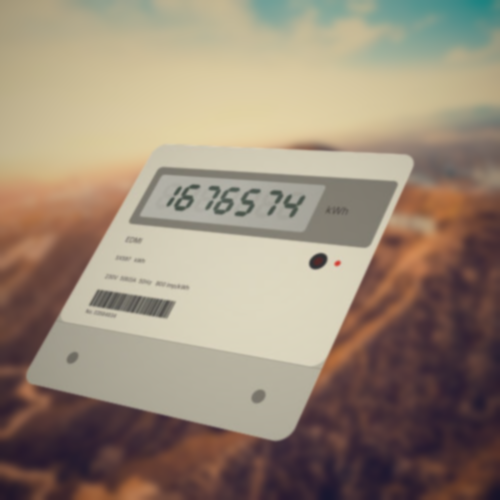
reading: 1676574kWh
